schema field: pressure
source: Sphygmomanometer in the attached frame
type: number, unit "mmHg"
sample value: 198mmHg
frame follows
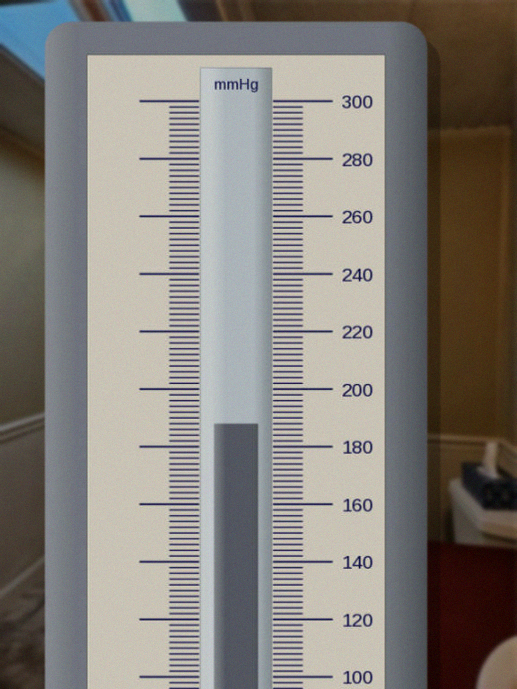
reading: 188mmHg
